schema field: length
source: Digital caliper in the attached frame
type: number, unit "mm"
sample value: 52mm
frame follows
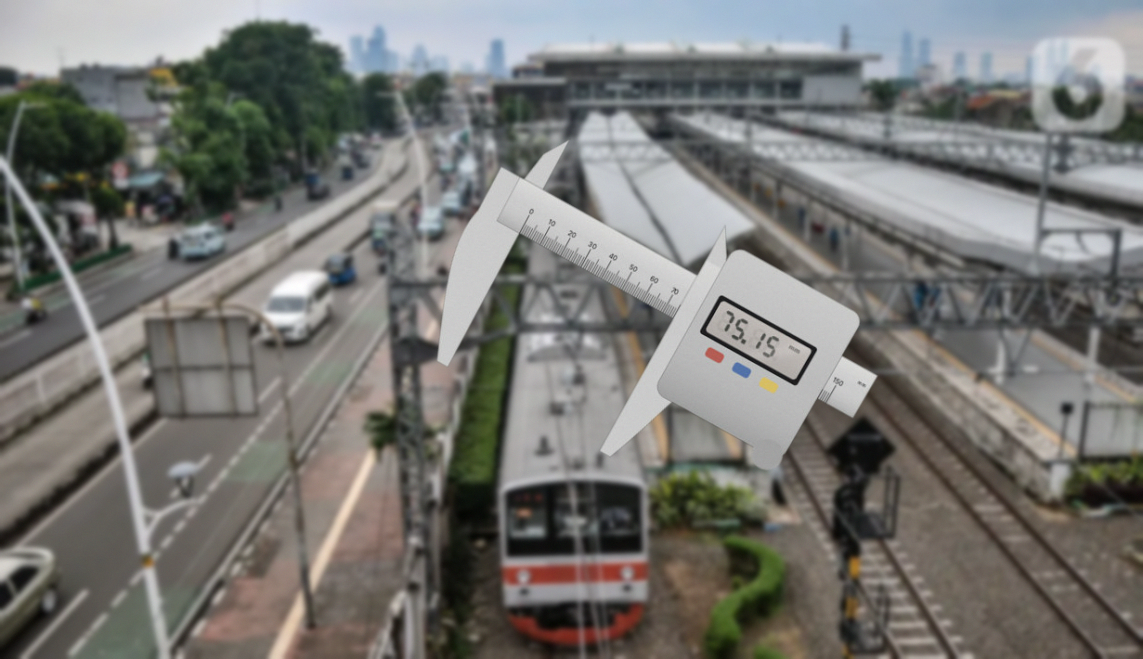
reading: 75.15mm
